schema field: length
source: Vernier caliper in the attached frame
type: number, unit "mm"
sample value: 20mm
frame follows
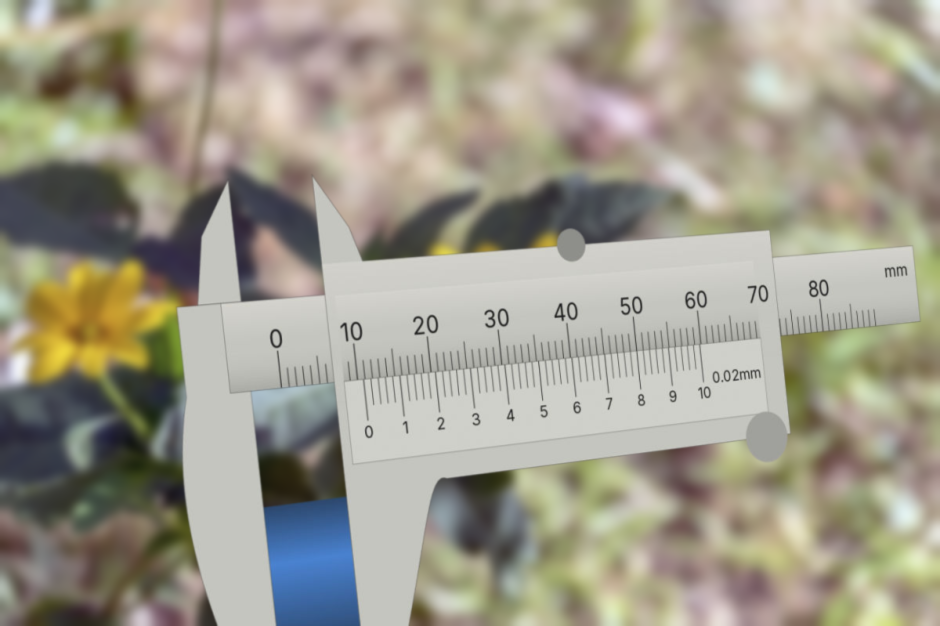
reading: 10.8mm
